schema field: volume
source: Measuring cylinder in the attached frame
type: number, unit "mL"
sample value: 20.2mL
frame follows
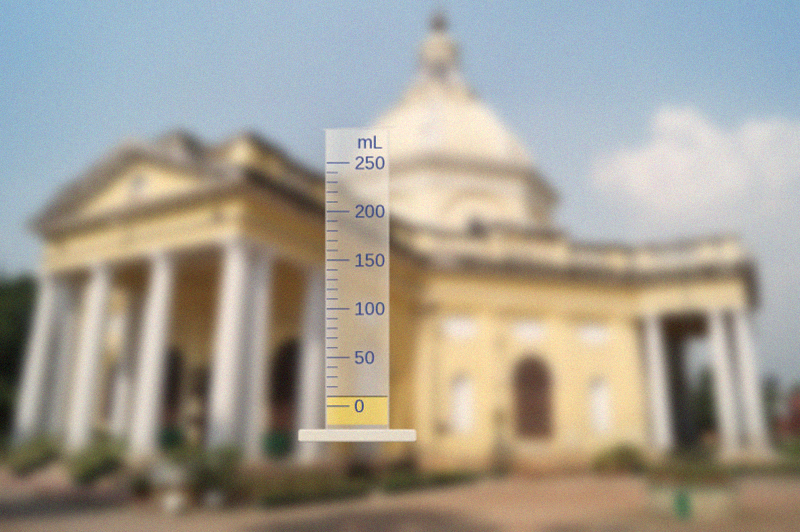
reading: 10mL
